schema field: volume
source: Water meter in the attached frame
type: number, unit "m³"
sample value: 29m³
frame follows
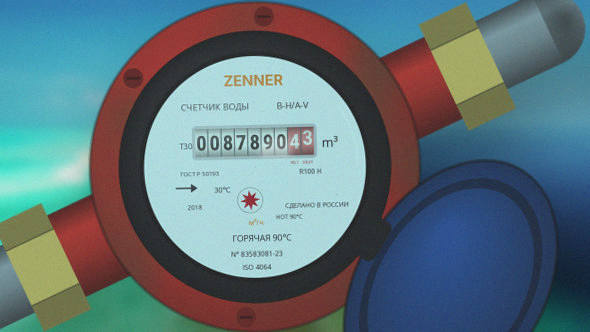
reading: 87890.43m³
